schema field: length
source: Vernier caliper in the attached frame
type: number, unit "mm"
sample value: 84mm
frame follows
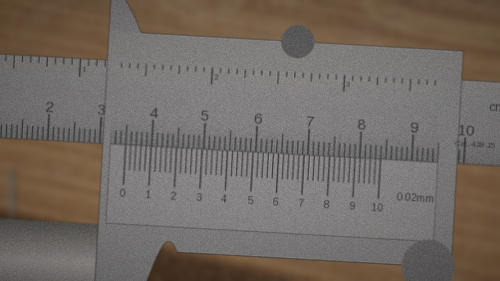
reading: 35.0mm
